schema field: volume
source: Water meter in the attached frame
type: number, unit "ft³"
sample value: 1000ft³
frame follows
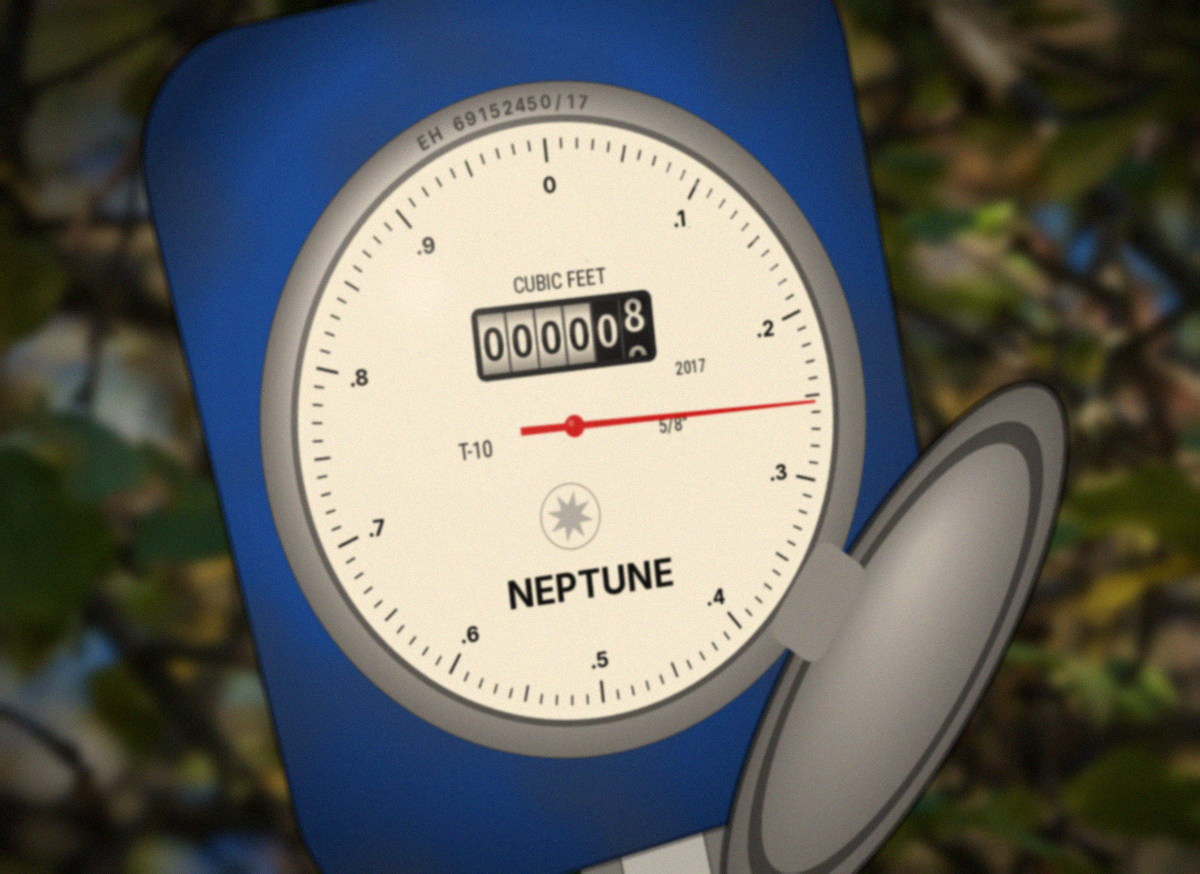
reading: 8.25ft³
